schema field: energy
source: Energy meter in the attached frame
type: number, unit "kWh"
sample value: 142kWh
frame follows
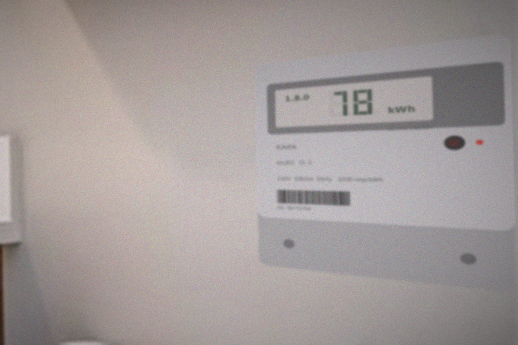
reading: 78kWh
